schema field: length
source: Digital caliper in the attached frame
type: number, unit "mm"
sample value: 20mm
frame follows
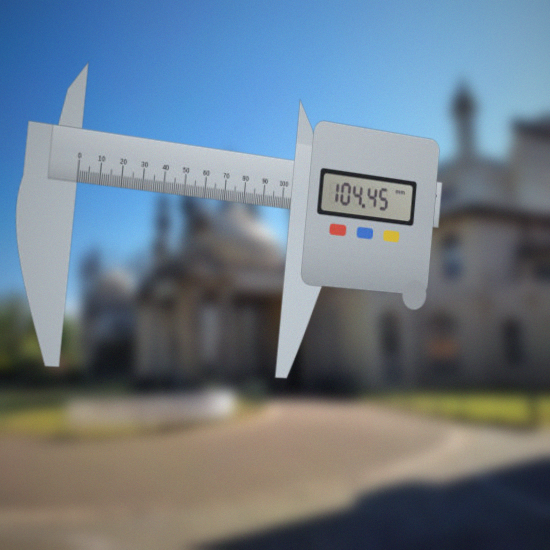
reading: 104.45mm
